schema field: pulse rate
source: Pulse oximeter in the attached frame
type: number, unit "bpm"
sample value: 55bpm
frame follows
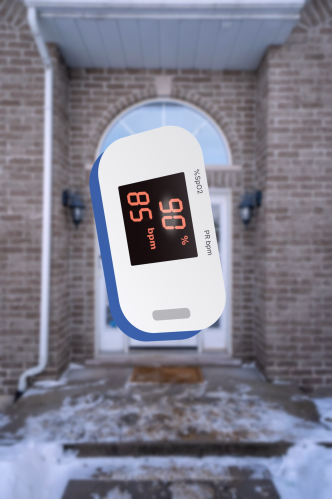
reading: 85bpm
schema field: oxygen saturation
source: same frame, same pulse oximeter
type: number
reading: 90%
